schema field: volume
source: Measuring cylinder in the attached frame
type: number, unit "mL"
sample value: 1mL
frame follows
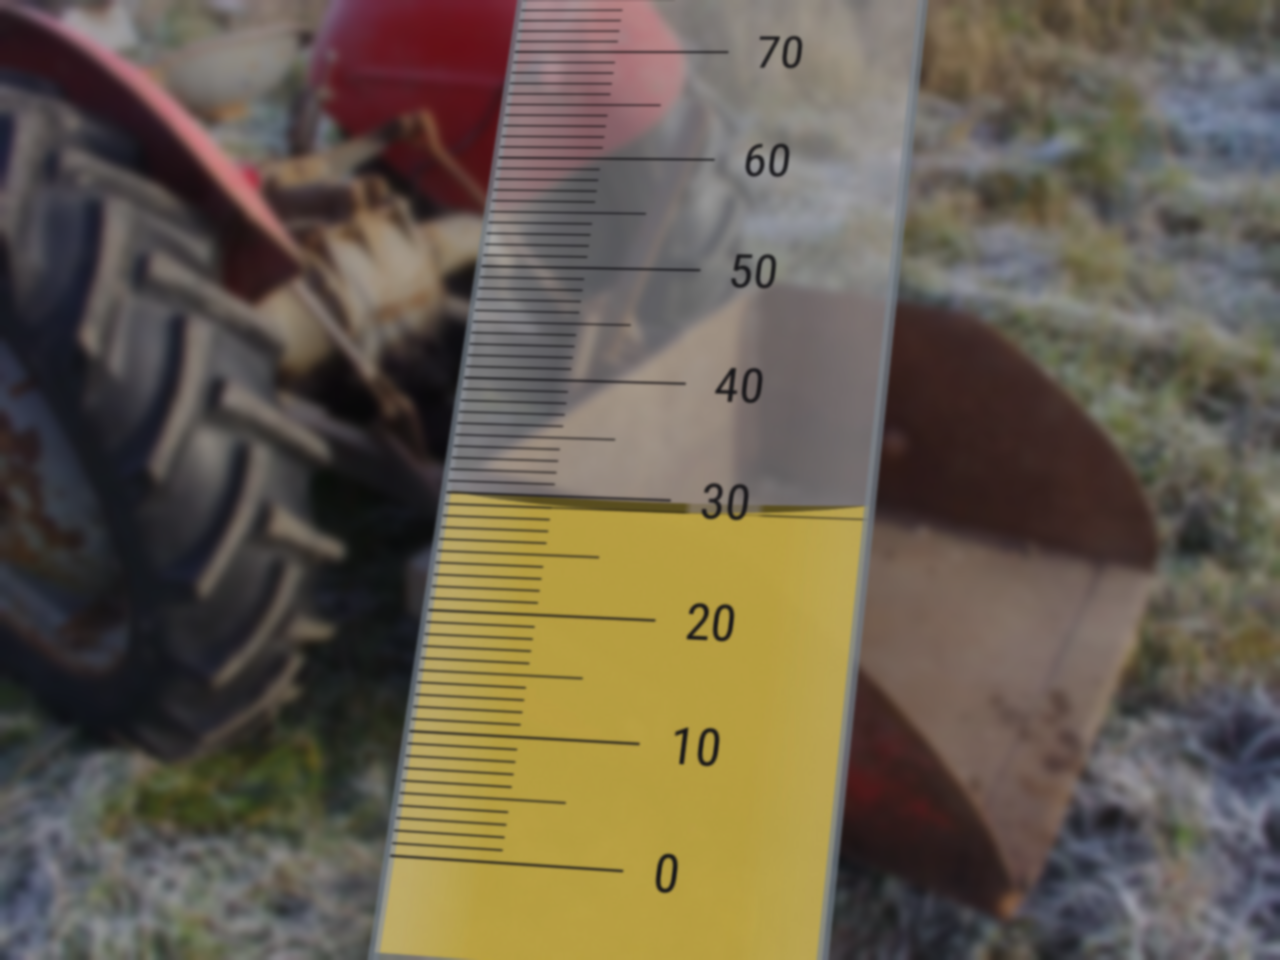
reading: 29mL
